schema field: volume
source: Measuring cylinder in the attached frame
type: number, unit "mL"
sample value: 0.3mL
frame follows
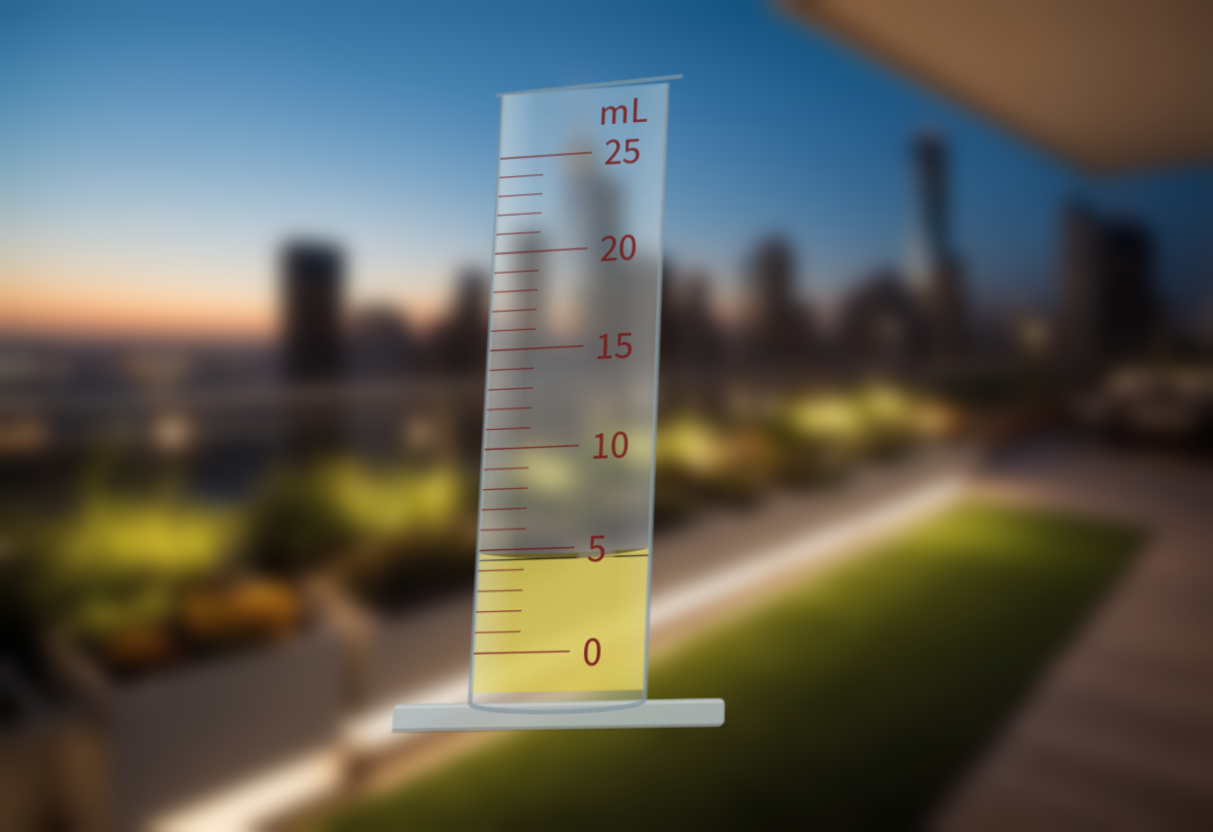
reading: 4.5mL
